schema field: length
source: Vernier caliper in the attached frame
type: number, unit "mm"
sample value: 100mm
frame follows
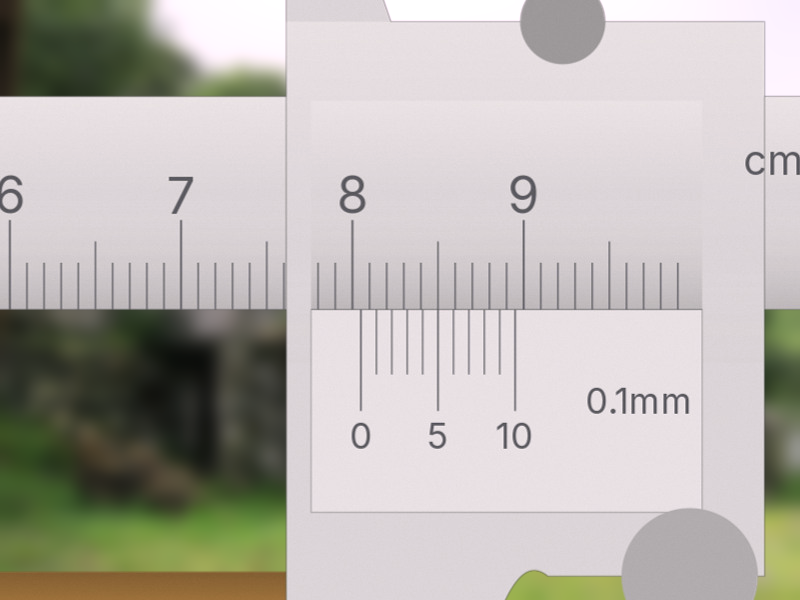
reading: 80.5mm
